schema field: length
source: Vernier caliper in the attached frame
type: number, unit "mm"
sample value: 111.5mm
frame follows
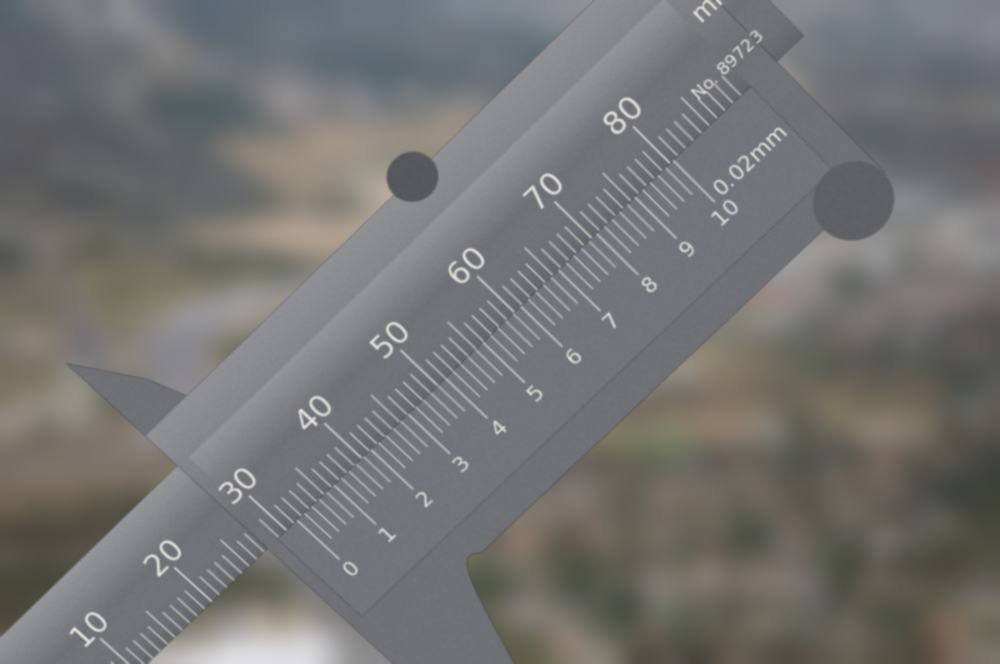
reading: 31.4mm
